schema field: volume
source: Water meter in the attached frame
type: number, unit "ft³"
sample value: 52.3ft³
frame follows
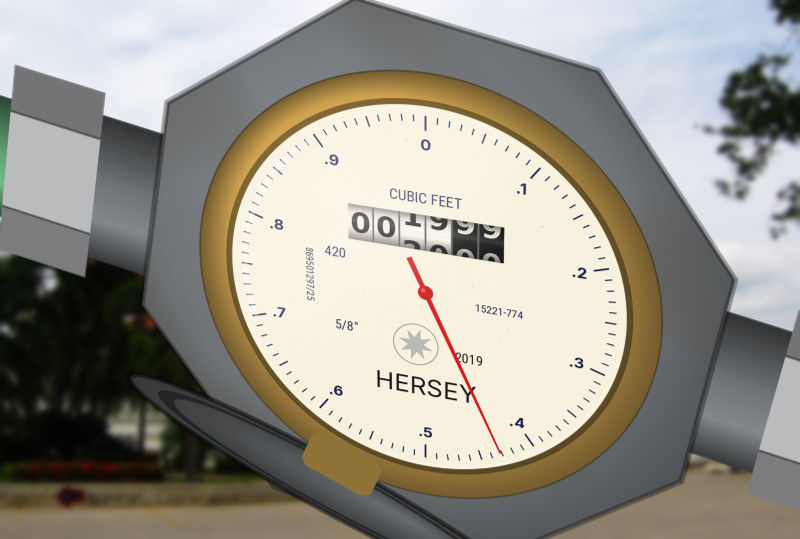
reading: 1999.43ft³
